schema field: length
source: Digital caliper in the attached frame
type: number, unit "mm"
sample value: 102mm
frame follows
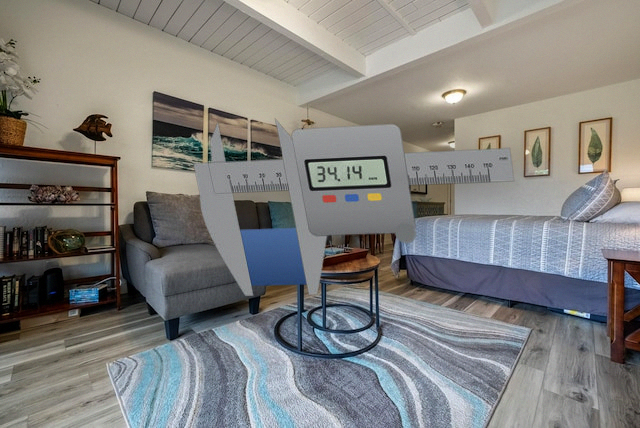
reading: 34.14mm
